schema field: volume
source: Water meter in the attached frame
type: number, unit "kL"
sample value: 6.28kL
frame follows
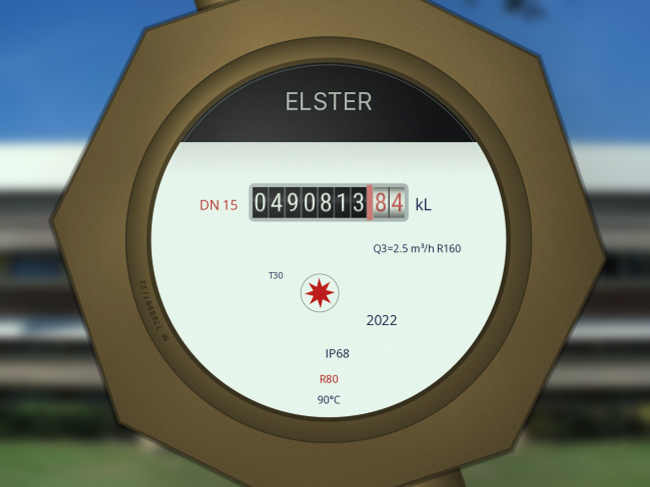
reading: 490813.84kL
